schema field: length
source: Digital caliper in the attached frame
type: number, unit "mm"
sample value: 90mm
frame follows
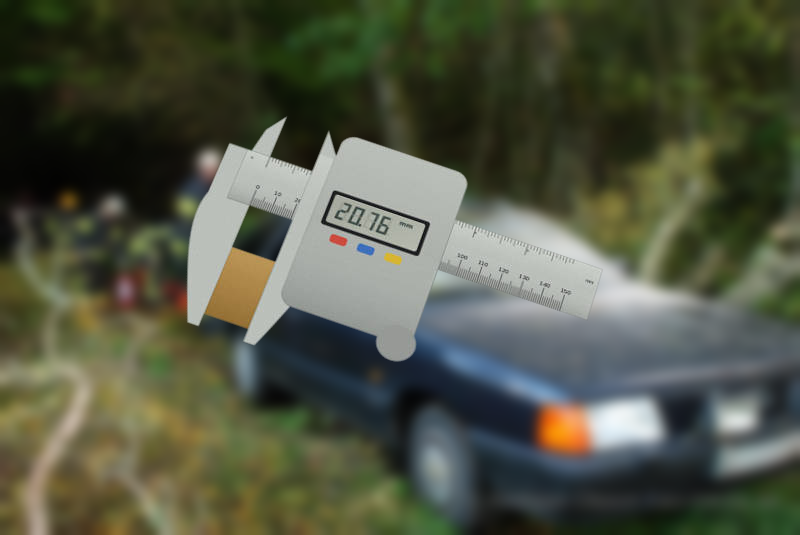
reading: 20.76mm
